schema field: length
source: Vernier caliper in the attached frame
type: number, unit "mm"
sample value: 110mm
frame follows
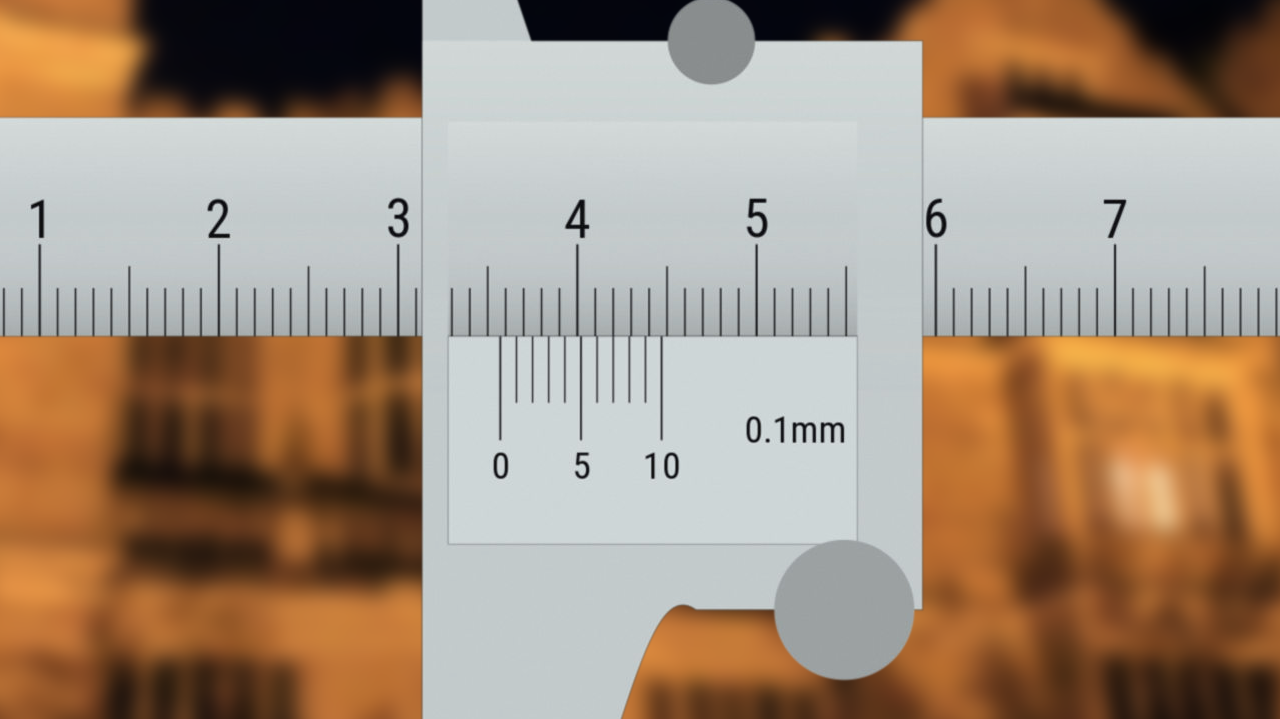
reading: 35.7mm
